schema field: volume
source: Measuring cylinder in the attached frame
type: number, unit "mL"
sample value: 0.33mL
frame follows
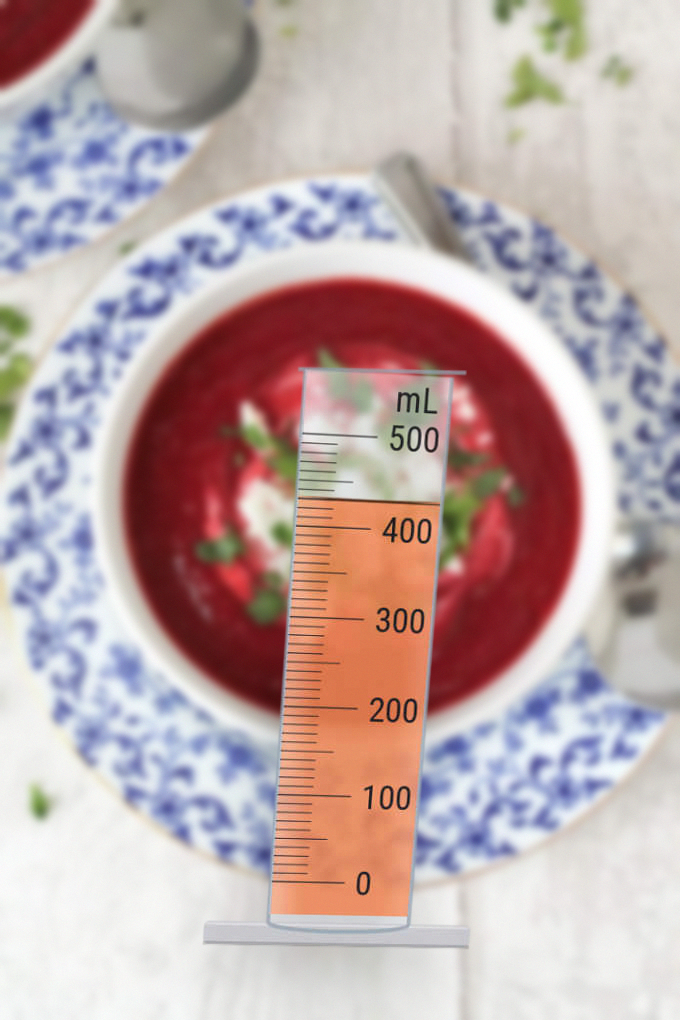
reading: 430mL
